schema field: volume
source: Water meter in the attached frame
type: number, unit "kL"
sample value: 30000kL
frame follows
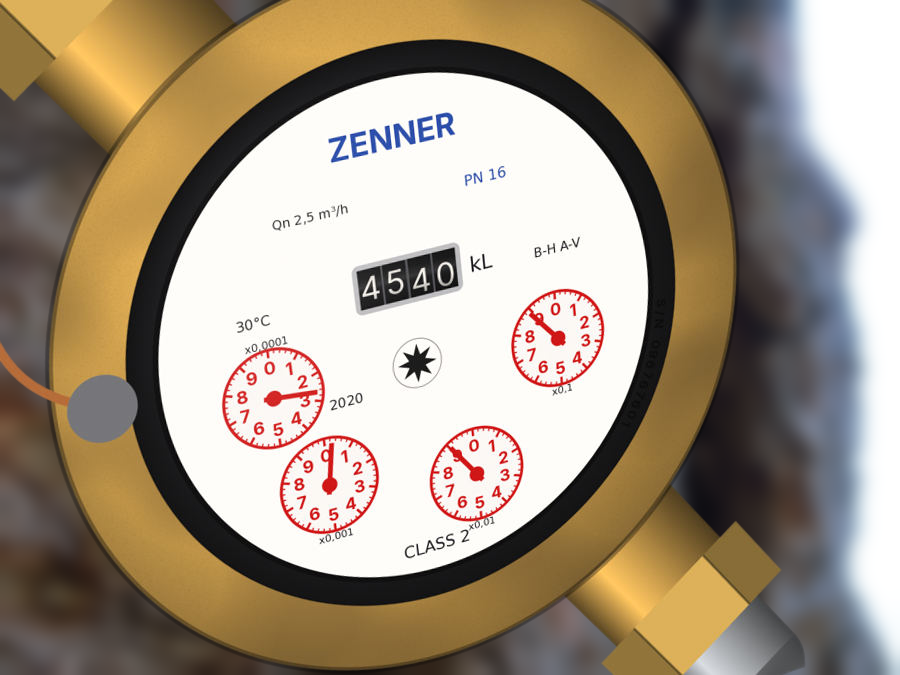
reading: 4539.8902kL
